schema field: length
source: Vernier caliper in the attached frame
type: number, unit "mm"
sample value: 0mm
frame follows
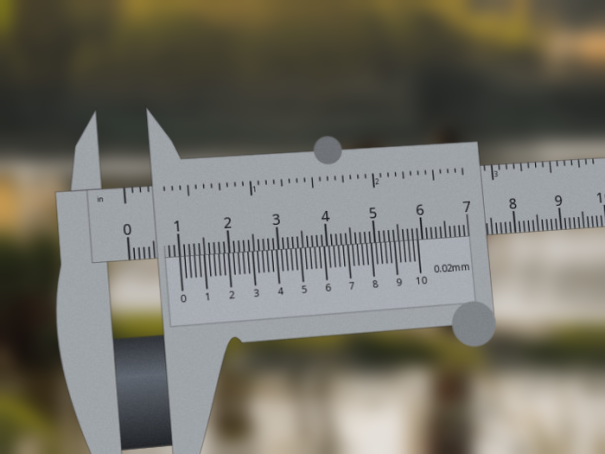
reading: 10.0mm
